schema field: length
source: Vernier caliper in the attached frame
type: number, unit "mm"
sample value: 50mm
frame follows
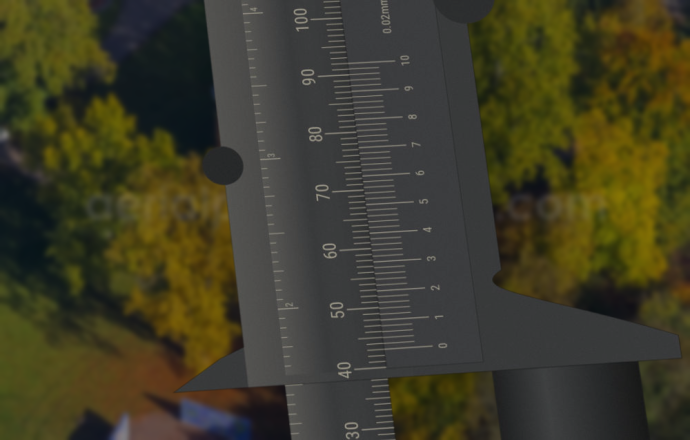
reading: 43.0mm
